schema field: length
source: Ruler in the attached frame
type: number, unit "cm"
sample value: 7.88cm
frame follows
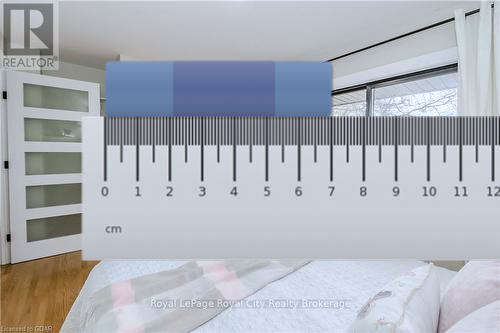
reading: 7cm
